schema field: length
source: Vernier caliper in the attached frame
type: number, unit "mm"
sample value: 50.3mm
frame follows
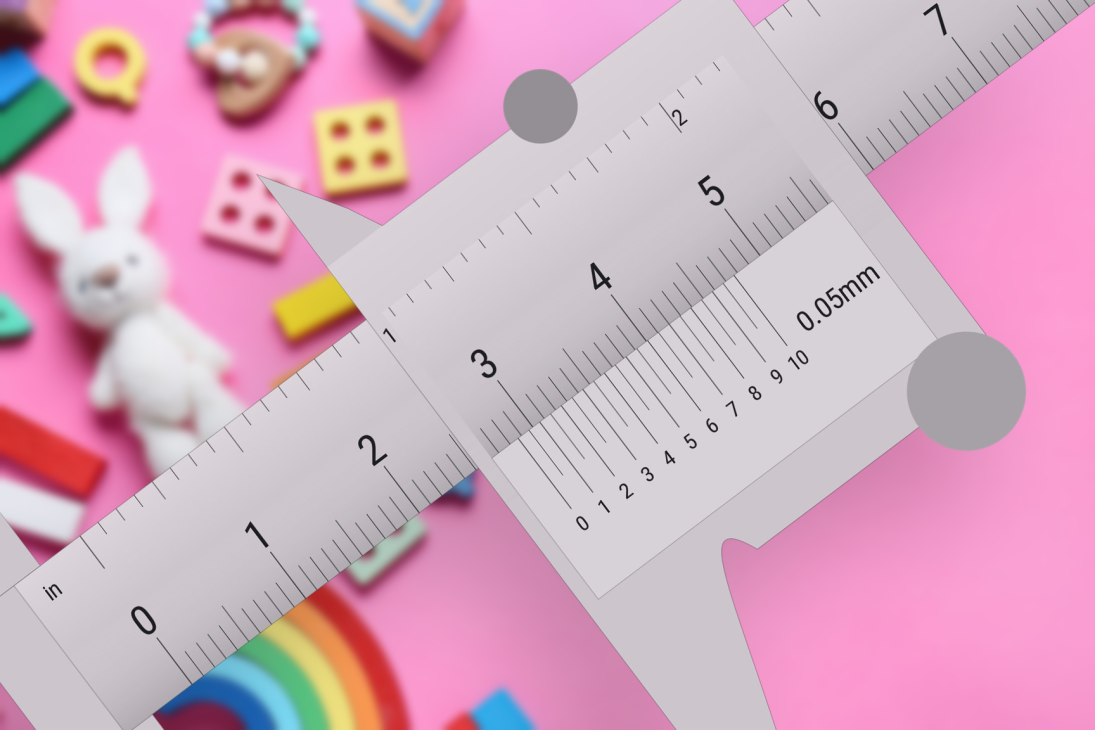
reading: 28.7mm
